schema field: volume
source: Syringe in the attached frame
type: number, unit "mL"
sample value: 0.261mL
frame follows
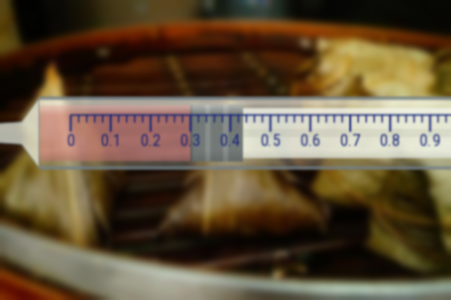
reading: 0.3mL
